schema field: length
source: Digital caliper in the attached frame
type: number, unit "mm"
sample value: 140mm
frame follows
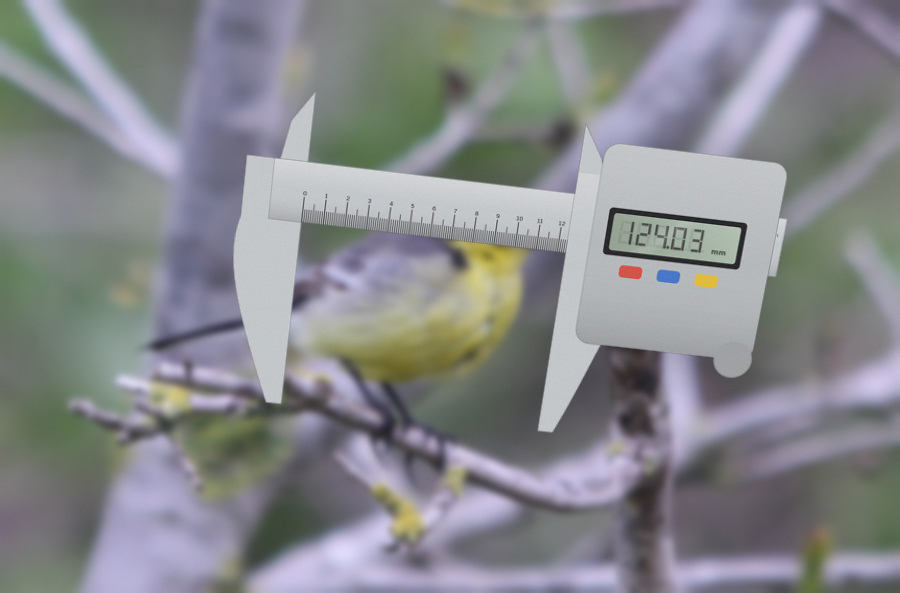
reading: 124.03mm
